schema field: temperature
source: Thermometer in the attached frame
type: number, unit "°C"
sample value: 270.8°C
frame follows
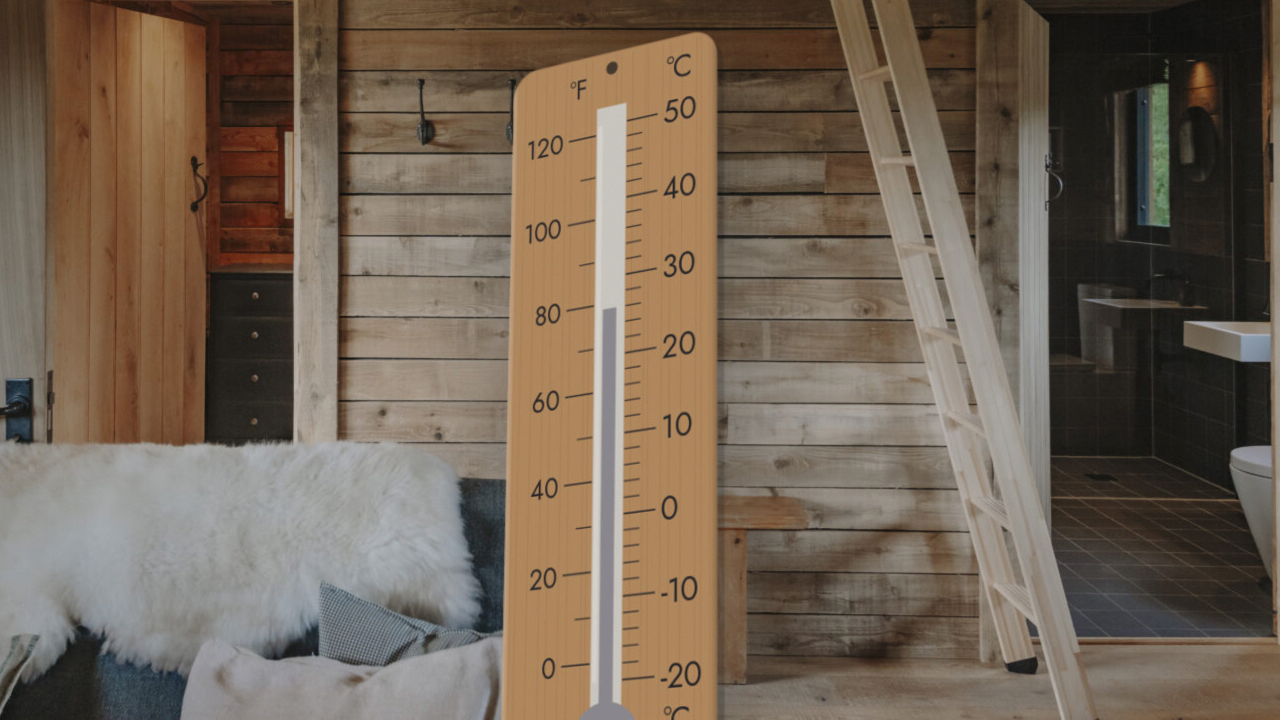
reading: 26°C
